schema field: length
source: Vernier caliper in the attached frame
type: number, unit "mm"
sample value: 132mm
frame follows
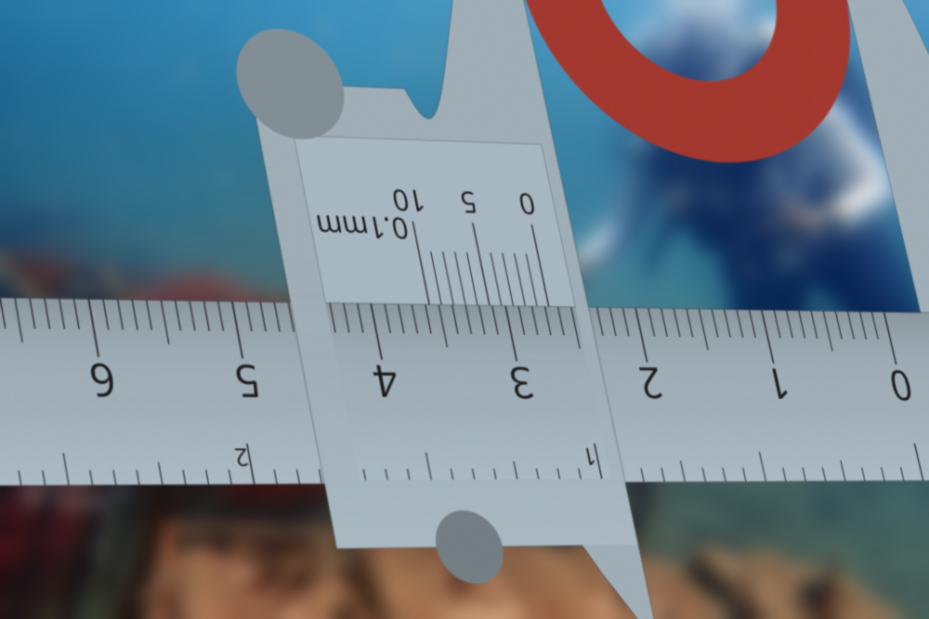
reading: 26.7mm
